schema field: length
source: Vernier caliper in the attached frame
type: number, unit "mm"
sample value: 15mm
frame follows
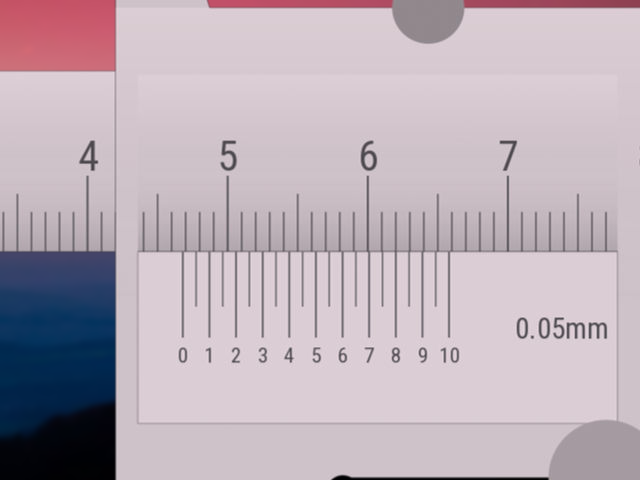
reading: 46.8mm
